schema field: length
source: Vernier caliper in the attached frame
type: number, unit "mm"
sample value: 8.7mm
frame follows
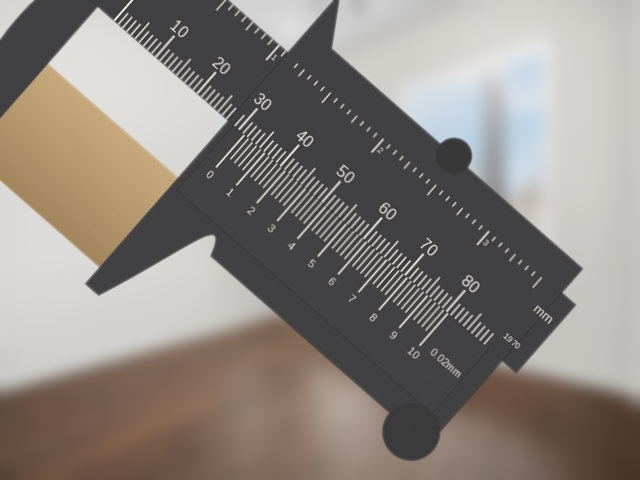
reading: 31.4mm
